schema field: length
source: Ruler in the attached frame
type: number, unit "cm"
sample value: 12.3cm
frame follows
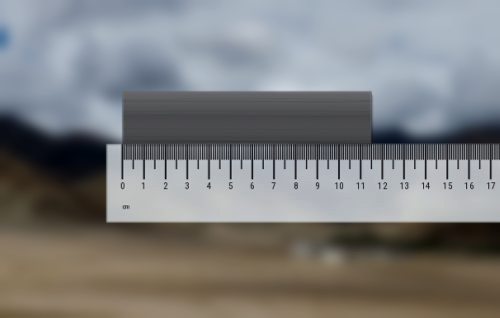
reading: 11.5cm
